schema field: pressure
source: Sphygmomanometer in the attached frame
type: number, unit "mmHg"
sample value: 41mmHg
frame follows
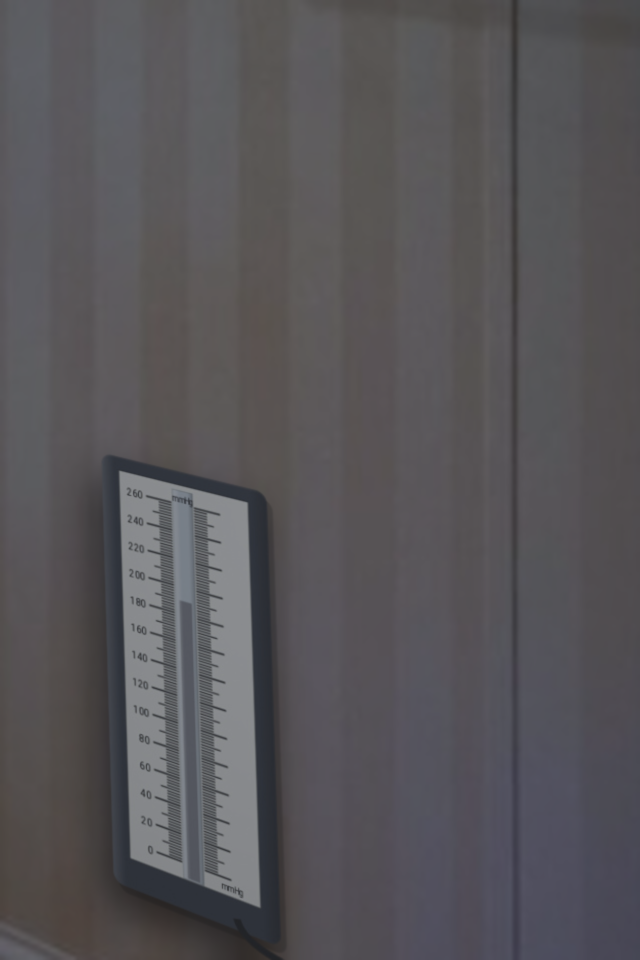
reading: 190mmHg
